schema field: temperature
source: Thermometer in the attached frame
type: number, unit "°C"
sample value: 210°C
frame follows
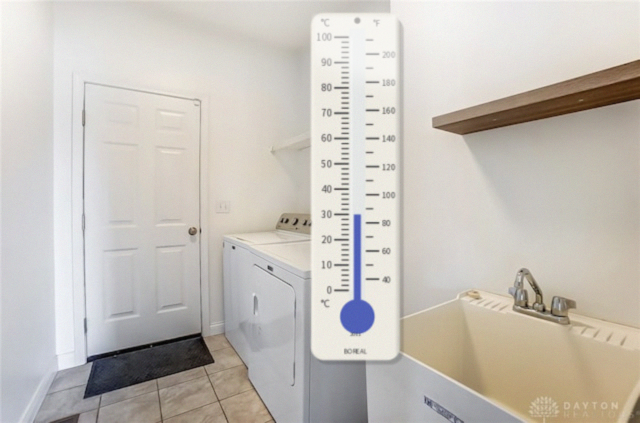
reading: 30°C
